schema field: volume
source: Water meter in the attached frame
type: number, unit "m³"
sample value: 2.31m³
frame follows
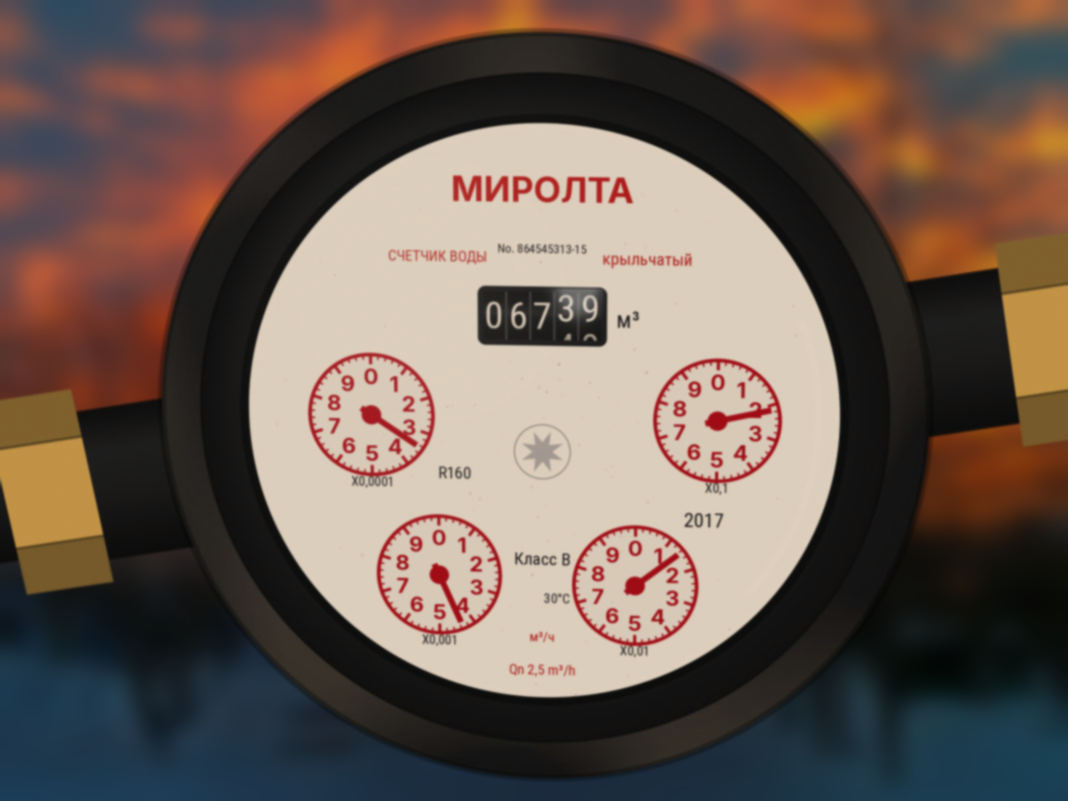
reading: 6739.2143m³
